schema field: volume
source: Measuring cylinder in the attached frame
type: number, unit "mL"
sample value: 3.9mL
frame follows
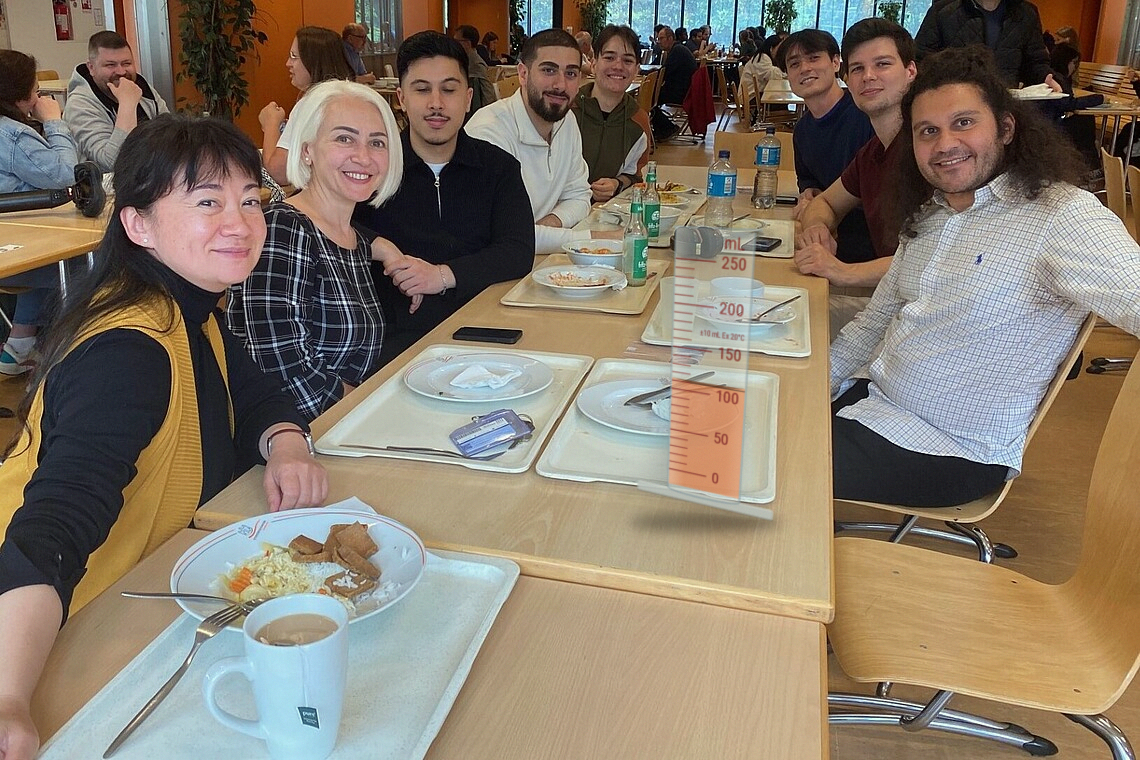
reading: 110mL
